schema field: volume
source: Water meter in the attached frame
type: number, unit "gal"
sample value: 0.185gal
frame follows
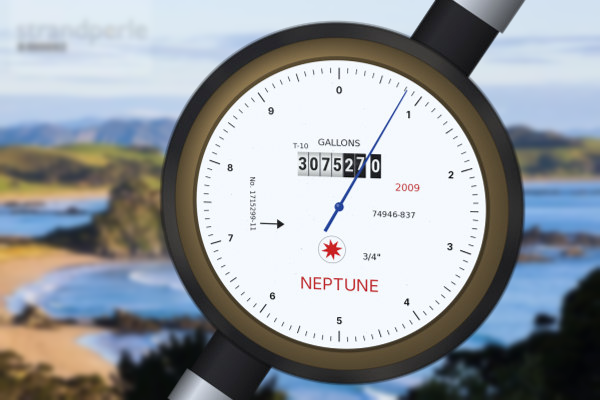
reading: 3075270.8gal
